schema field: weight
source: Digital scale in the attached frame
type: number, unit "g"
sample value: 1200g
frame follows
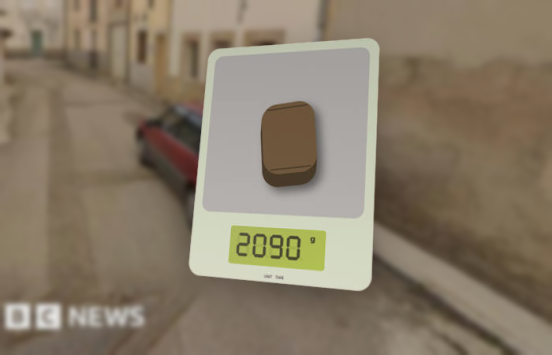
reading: 2090g
